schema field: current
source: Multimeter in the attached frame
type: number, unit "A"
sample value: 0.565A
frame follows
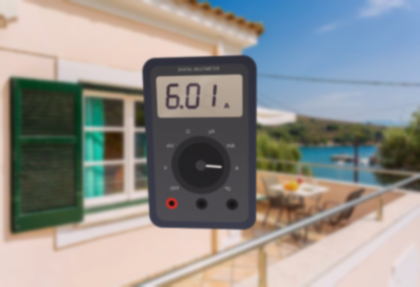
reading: 6.01A
